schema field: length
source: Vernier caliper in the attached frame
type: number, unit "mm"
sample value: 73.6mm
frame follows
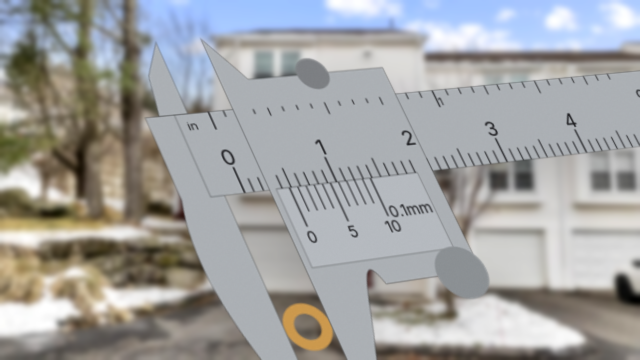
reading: 4.8mm
